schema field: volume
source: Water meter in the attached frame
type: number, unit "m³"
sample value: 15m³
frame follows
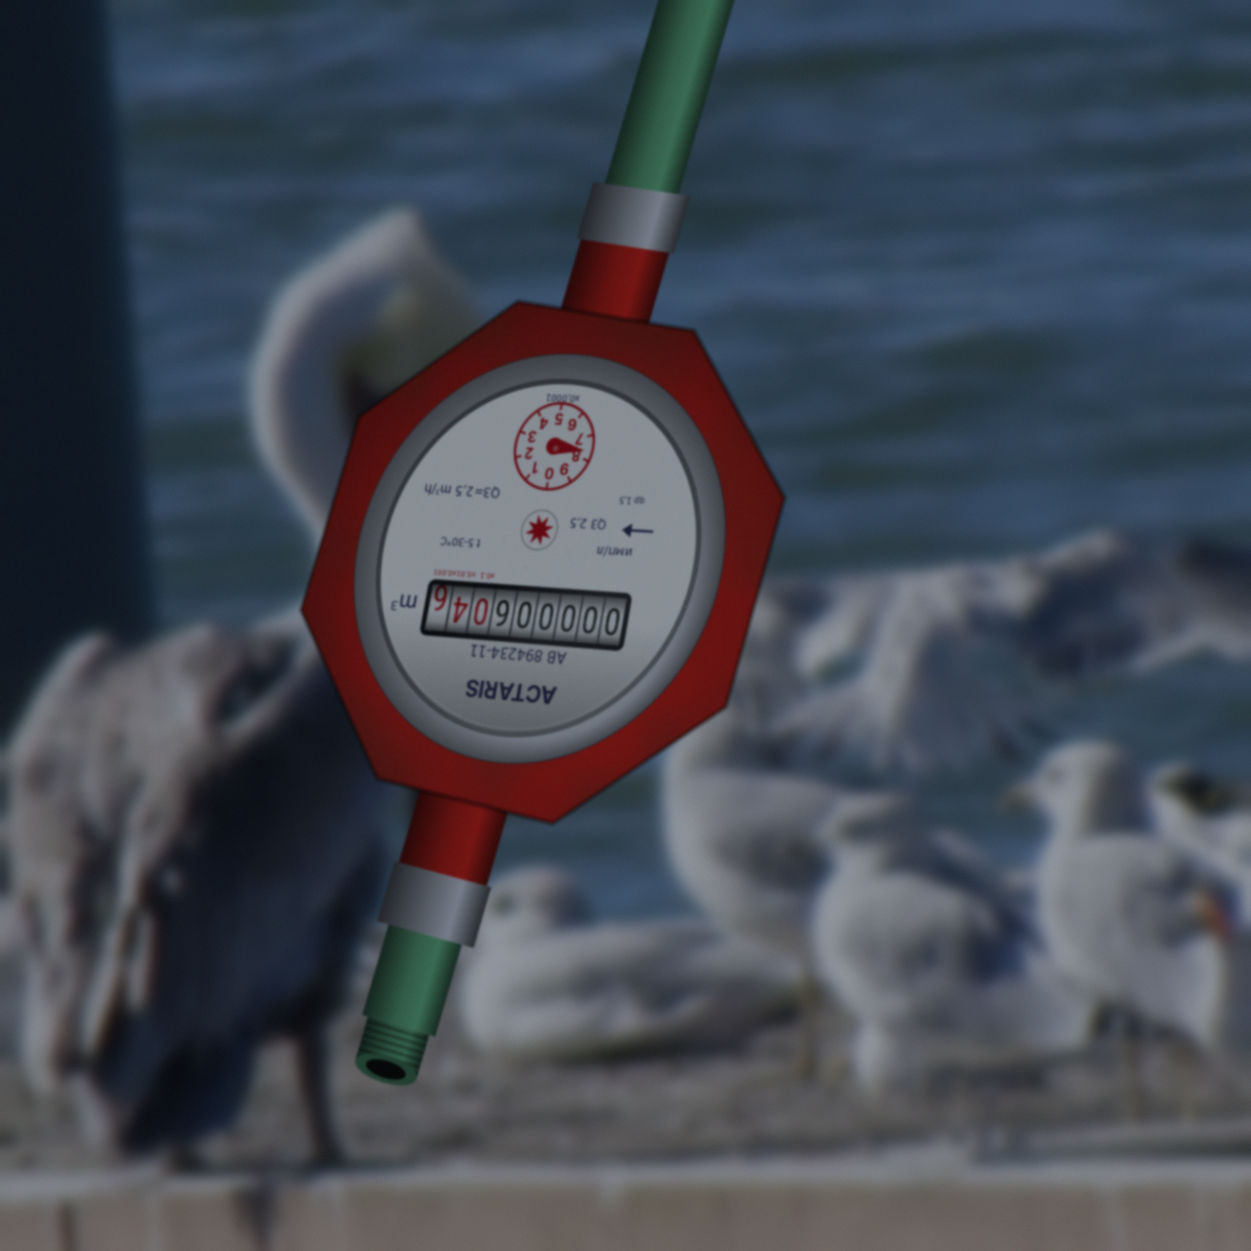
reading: 6.0457m³
